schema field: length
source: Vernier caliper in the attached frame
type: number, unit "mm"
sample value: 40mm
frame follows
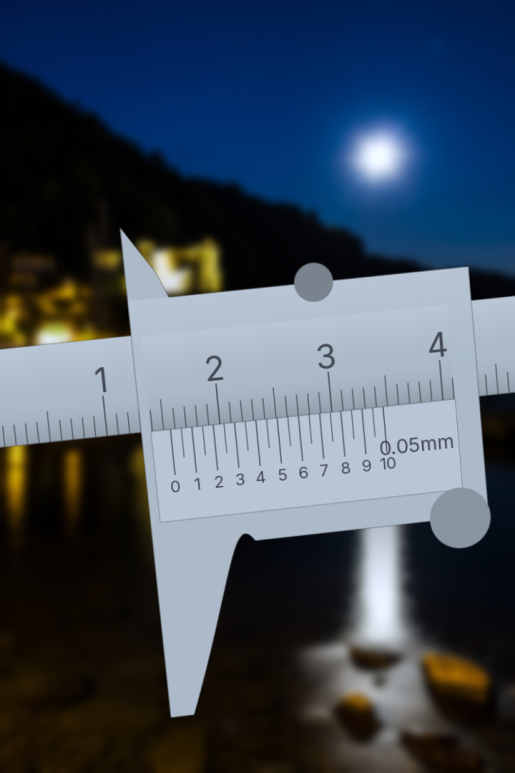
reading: 15.6mm
